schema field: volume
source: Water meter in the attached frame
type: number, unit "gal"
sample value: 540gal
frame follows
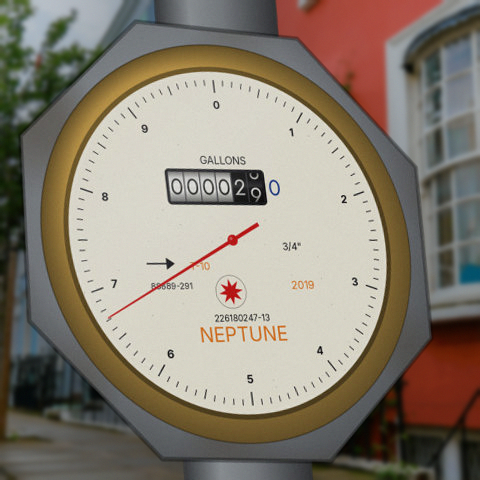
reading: 286.7gal
